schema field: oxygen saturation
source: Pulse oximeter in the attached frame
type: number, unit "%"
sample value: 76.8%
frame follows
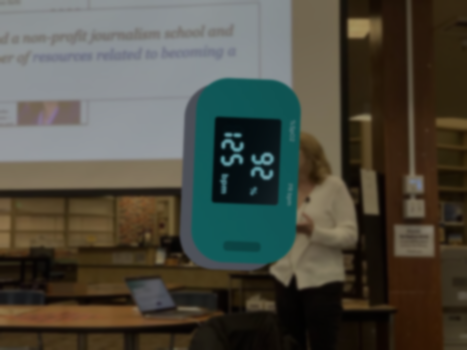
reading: 92%
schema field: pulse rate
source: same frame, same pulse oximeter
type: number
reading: 125bpm
